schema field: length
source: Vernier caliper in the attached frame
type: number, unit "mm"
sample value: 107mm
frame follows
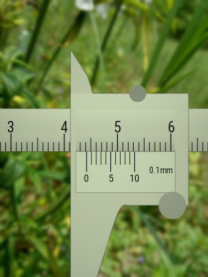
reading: 44.2mm
